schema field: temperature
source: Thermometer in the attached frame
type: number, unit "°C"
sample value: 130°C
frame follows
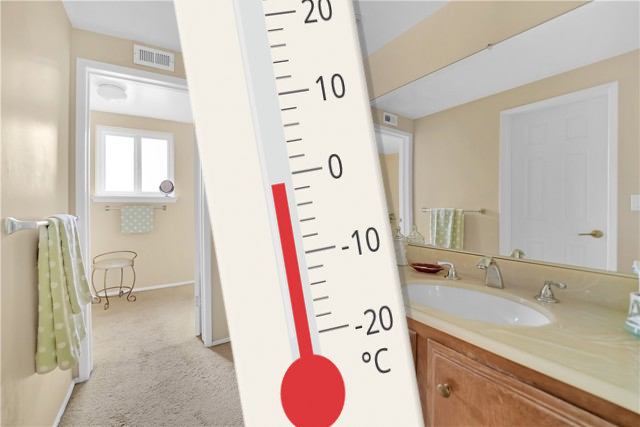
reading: -1°C
